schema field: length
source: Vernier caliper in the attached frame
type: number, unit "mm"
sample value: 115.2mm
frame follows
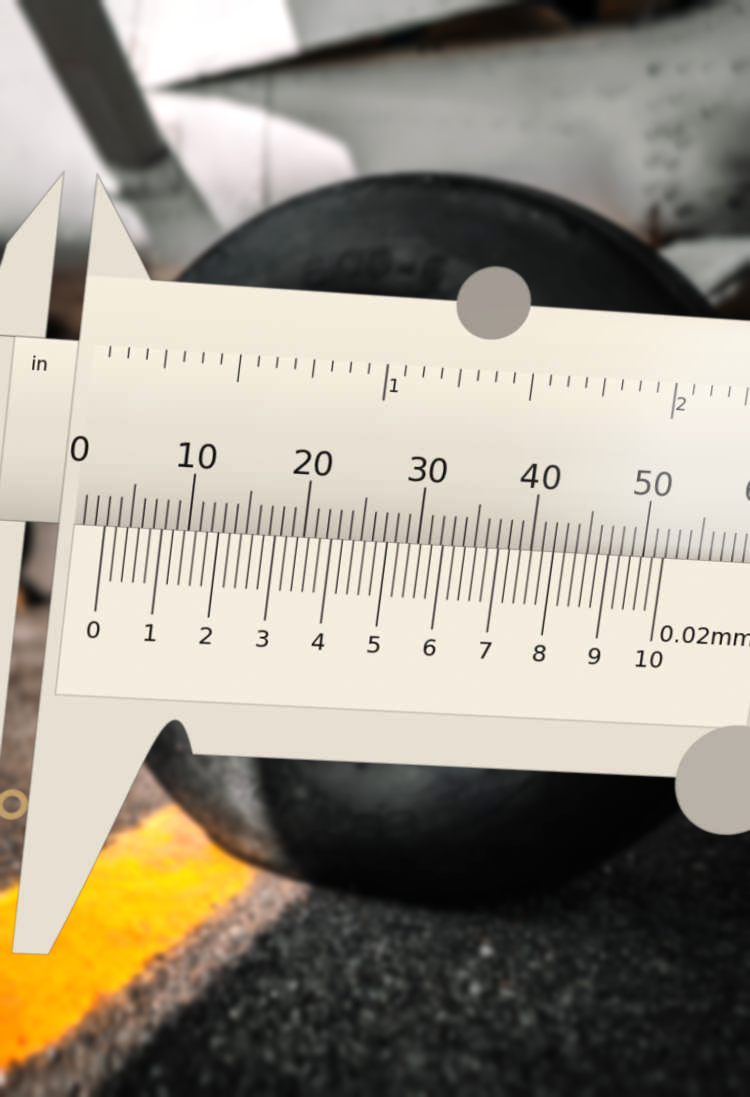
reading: 2.8mm
